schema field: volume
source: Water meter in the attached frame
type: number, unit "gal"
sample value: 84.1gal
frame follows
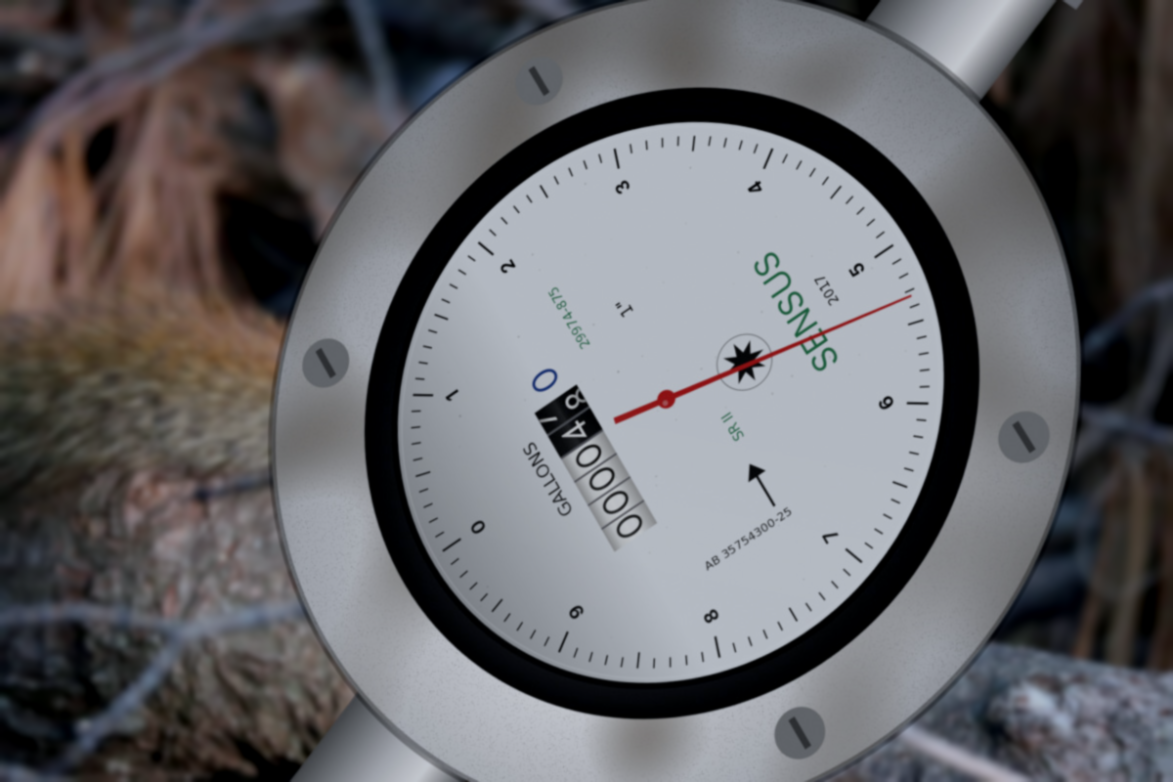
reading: 475.3gal
